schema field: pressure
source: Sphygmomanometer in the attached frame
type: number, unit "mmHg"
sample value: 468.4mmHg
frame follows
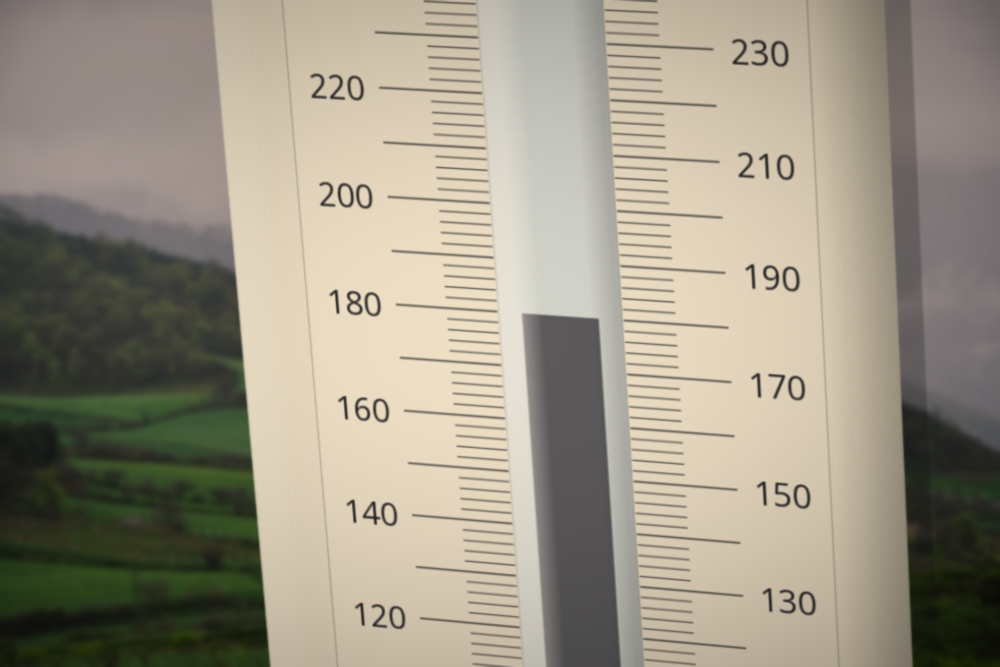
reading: 180mmHg
